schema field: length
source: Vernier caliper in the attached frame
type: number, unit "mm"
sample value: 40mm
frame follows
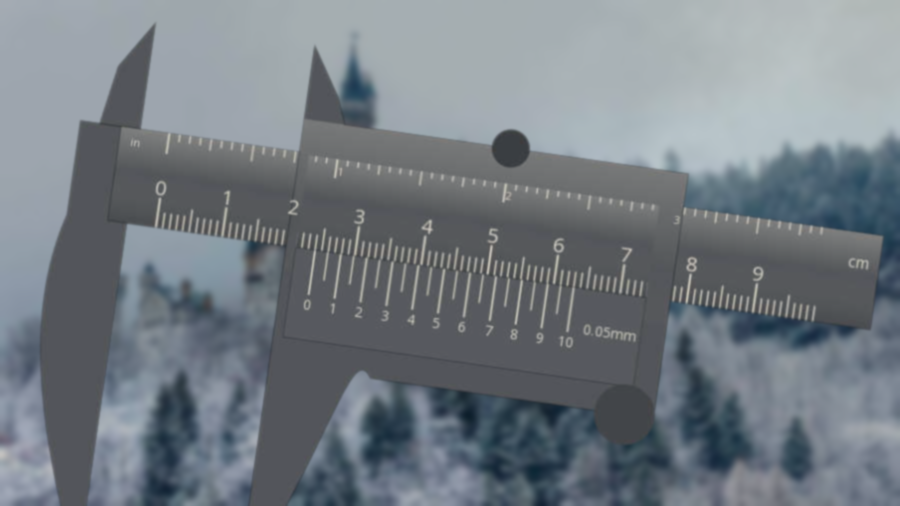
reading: 24.0mm
